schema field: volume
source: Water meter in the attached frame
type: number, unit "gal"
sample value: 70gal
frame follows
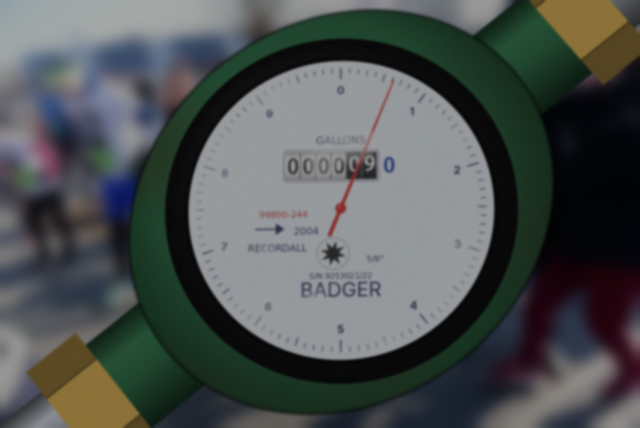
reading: 90.6gal
